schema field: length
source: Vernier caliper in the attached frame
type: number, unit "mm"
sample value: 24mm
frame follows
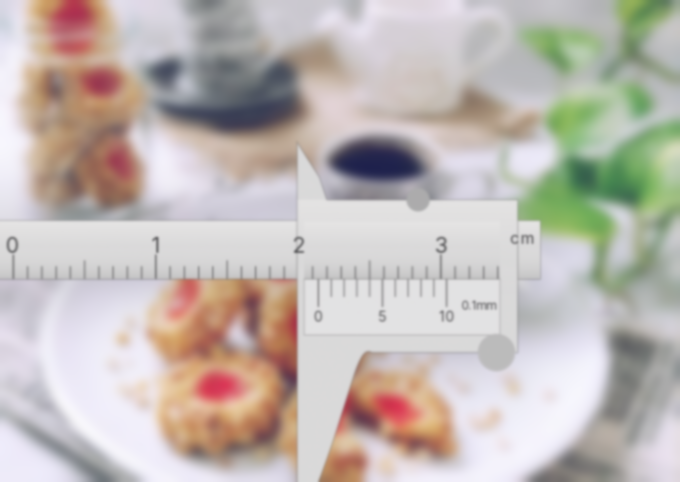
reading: 21.4mm
